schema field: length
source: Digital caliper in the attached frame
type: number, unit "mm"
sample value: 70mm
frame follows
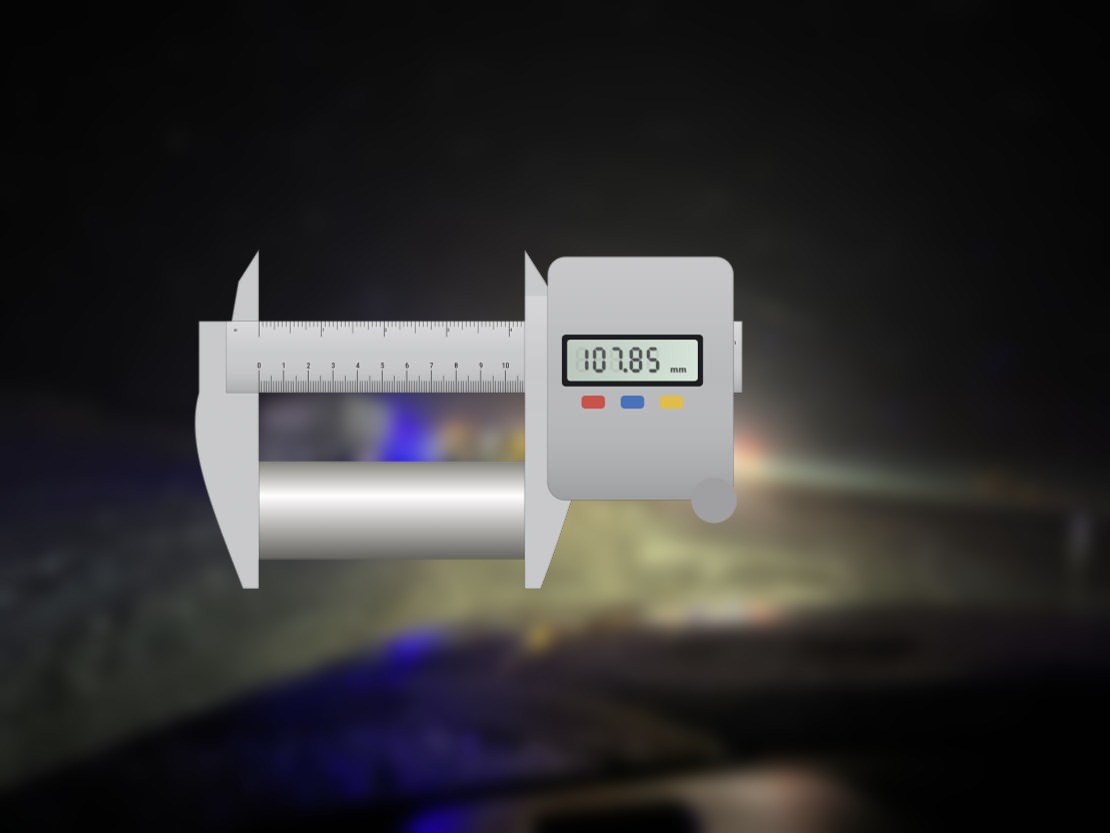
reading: 107.85mm
